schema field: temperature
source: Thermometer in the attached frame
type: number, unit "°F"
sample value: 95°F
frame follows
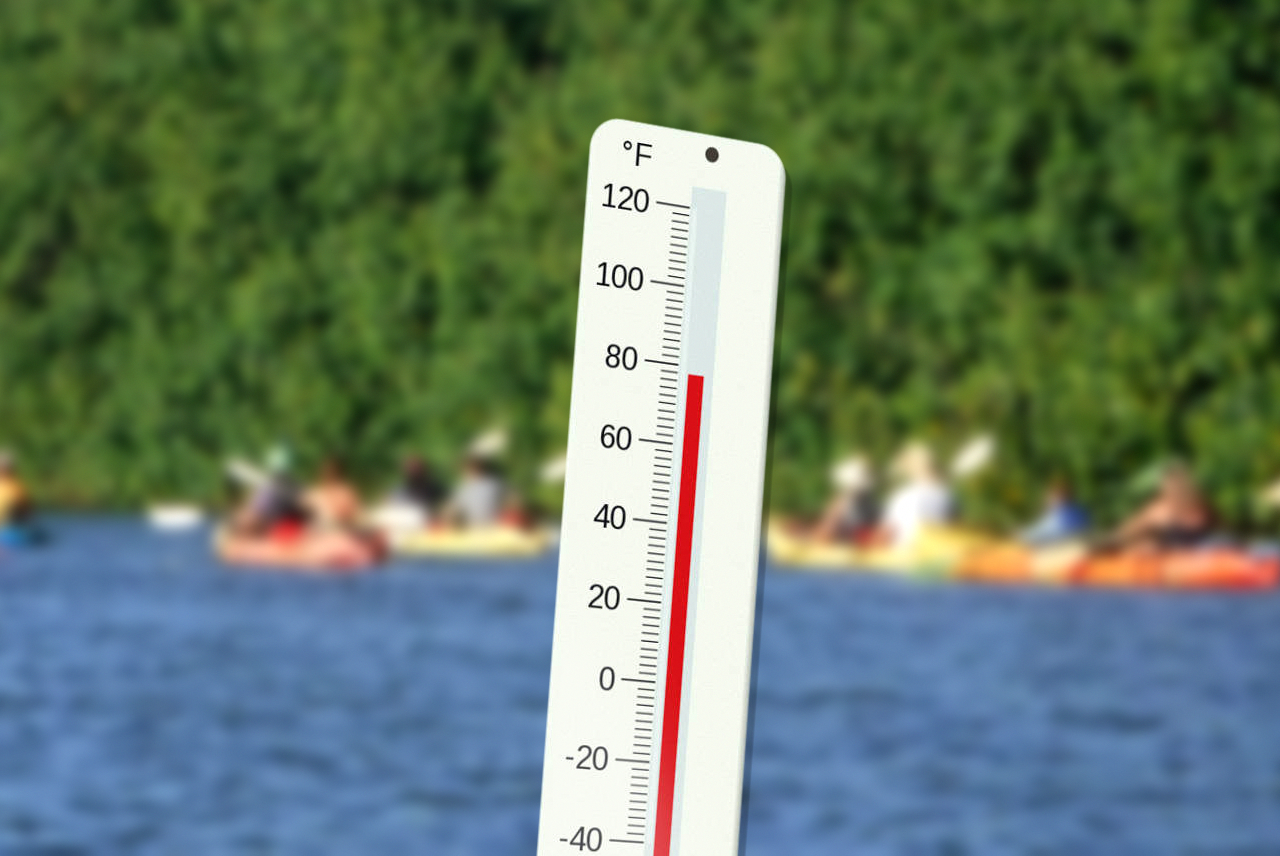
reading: 78°F
